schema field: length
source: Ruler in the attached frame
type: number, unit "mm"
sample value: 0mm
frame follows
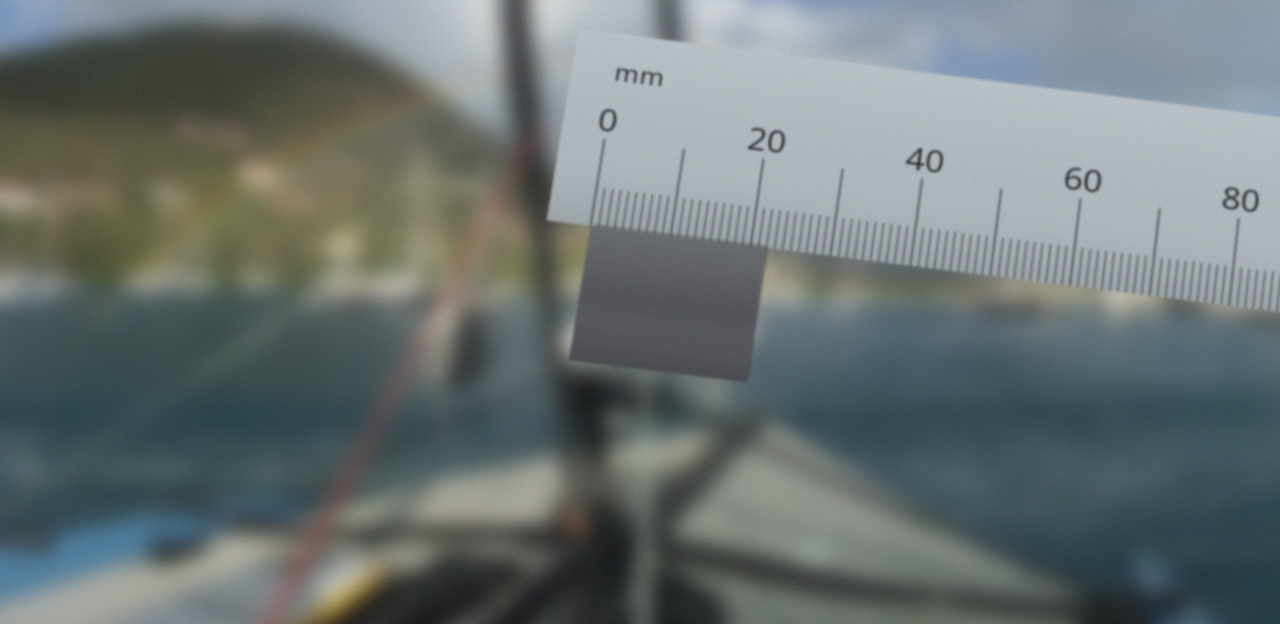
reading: 22mm
